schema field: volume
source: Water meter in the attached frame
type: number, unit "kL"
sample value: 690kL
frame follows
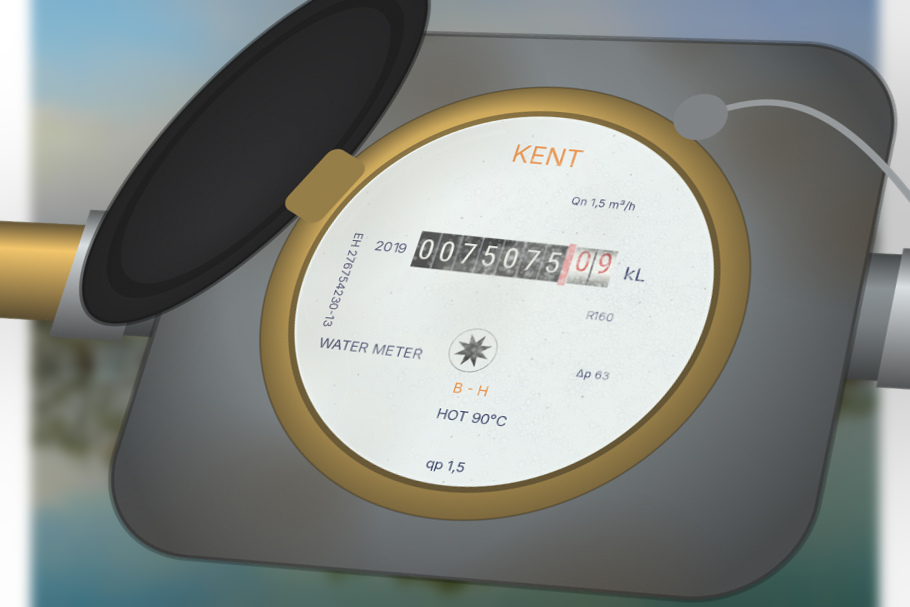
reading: 75075.09kL
